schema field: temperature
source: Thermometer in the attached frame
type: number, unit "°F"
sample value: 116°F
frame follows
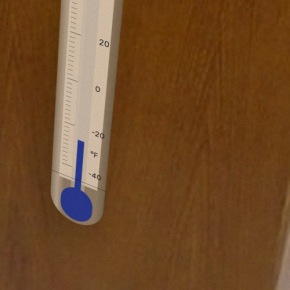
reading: -26°F
